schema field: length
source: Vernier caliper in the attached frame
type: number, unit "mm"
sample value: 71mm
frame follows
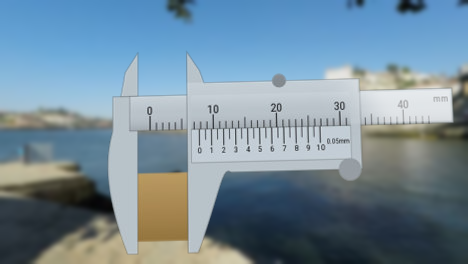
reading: 7.8mm
